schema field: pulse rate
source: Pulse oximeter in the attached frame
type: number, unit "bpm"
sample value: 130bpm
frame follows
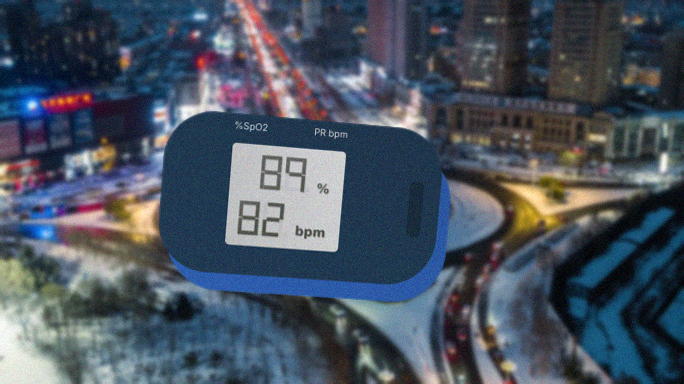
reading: 82bpm
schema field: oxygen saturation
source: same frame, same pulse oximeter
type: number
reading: 89%
